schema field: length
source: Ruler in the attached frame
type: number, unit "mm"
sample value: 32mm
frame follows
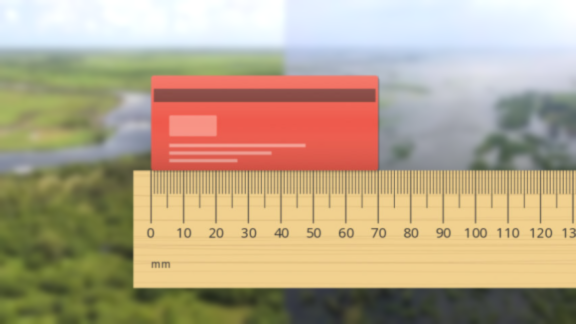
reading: 70mm
